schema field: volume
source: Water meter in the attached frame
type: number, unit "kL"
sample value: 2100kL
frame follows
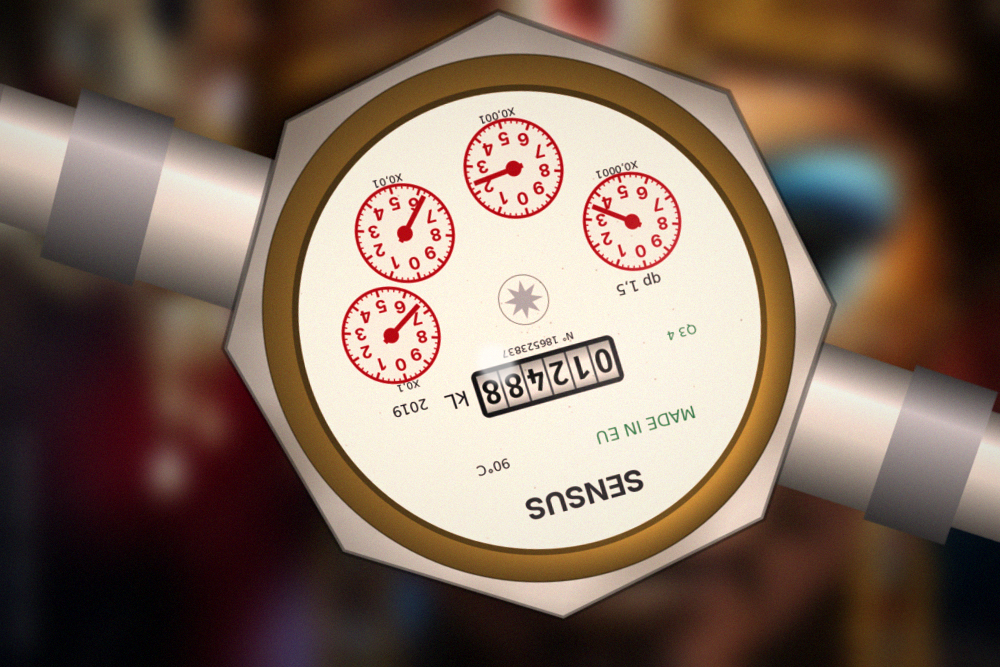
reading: 12488.6623kL
